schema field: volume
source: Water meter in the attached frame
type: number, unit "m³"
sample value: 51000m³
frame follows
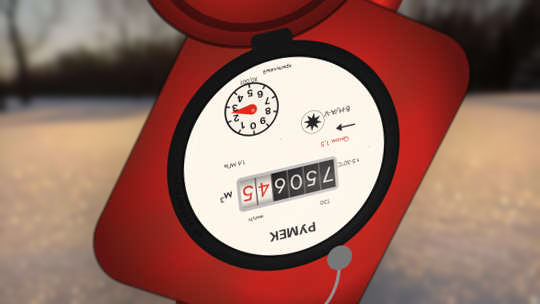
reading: 7506.452m³
